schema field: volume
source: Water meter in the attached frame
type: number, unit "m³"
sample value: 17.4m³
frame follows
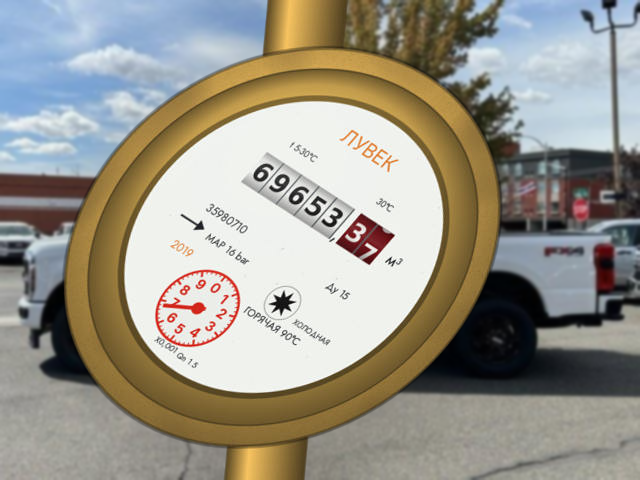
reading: 69653.366m³
